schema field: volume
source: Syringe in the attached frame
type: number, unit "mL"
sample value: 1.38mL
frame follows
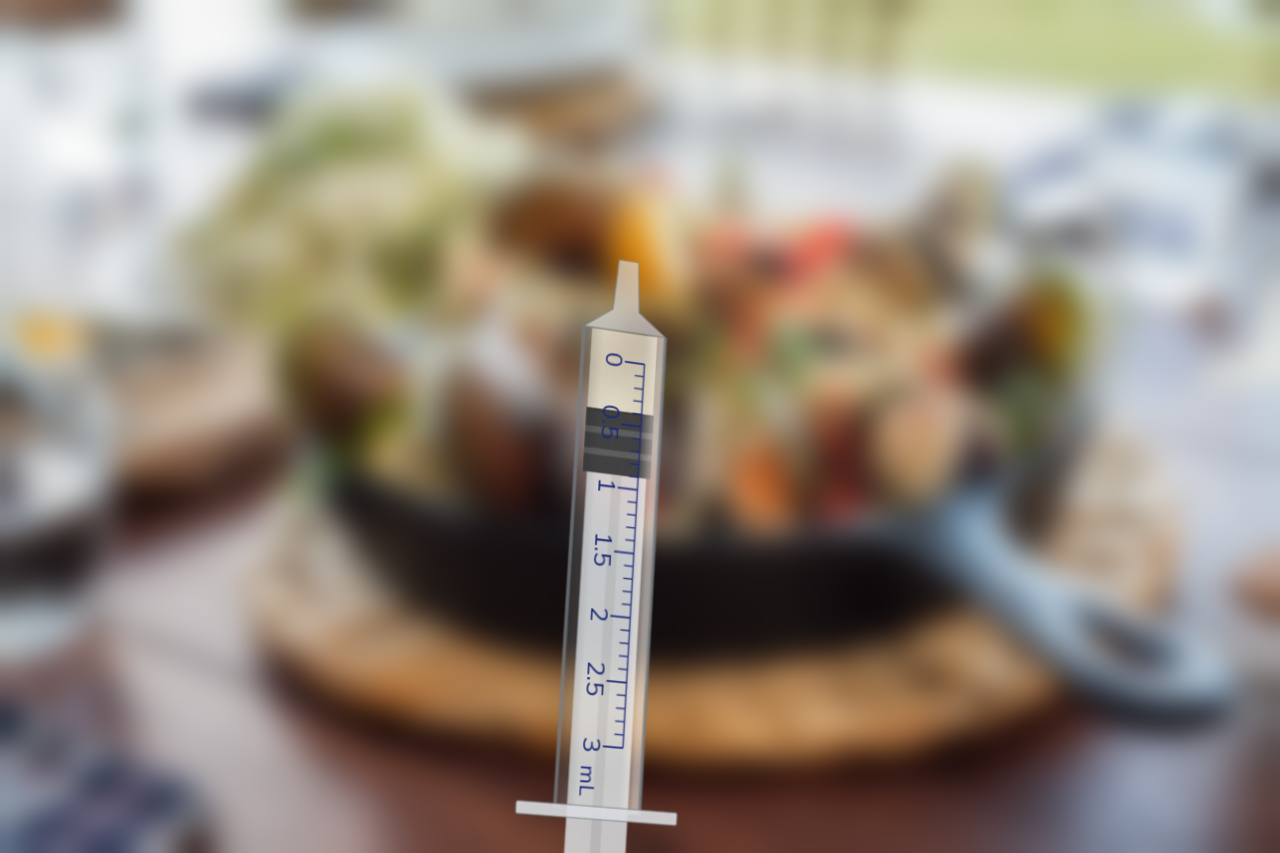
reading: 0.4mL
